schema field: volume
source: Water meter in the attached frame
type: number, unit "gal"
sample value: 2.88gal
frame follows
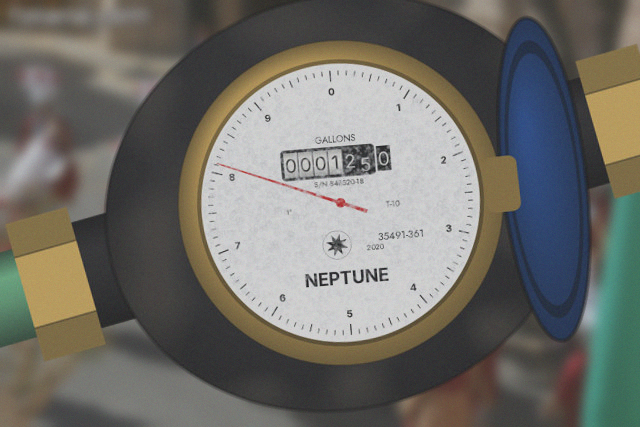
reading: 1248.1gal
